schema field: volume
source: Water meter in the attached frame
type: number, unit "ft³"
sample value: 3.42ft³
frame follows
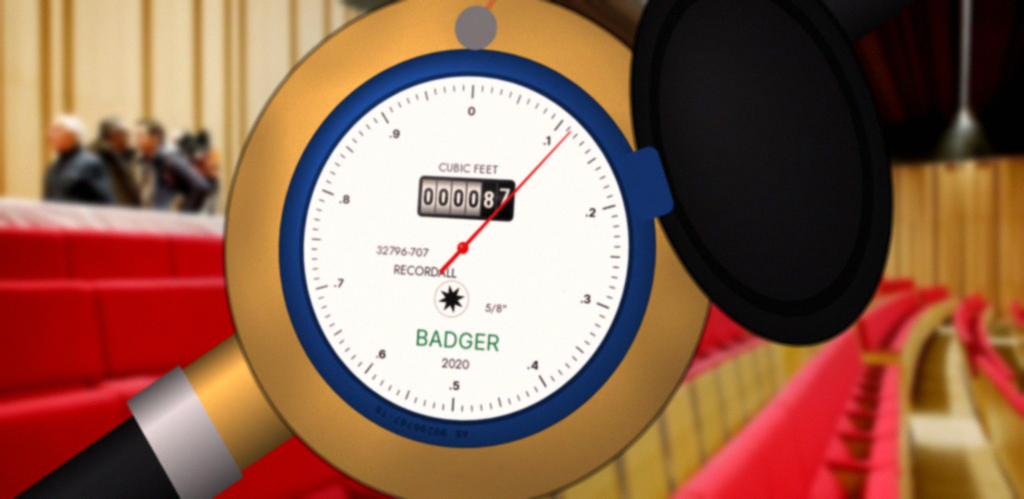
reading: 87.11ft³
